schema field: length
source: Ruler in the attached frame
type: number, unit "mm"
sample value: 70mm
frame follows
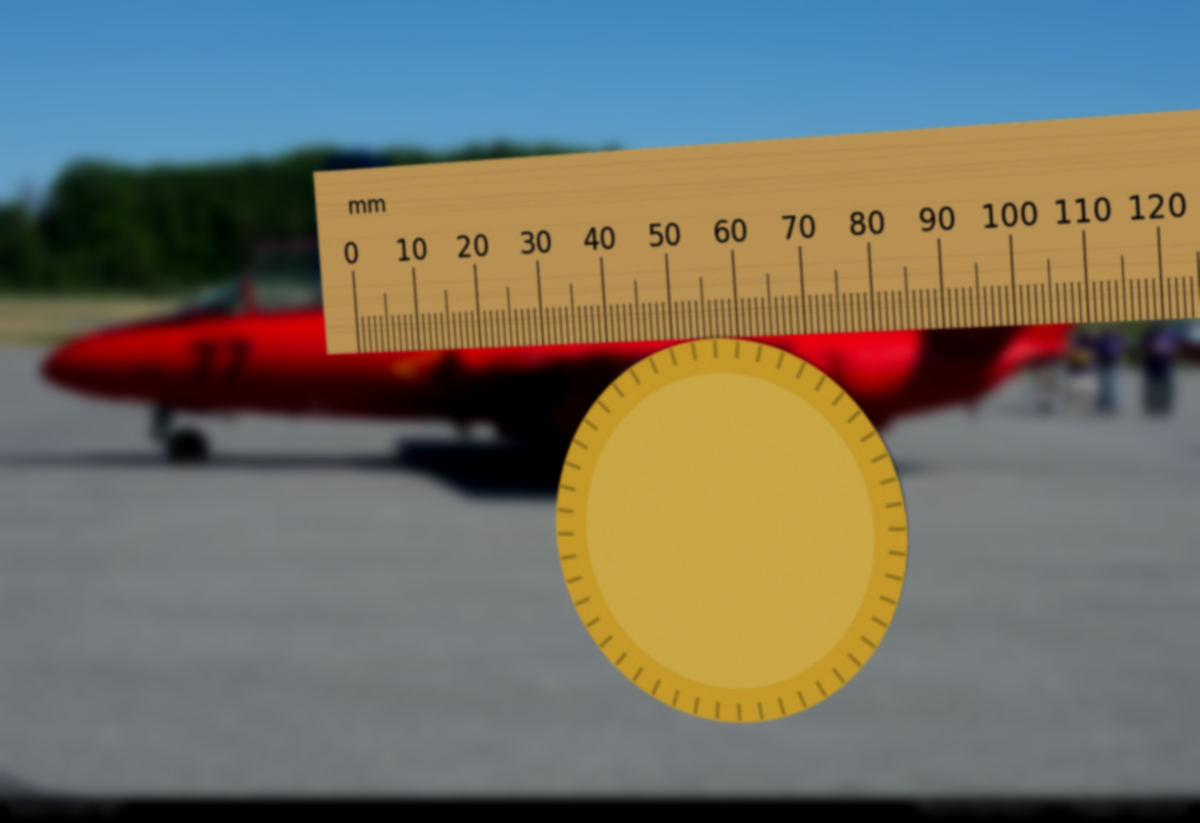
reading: 53mm
